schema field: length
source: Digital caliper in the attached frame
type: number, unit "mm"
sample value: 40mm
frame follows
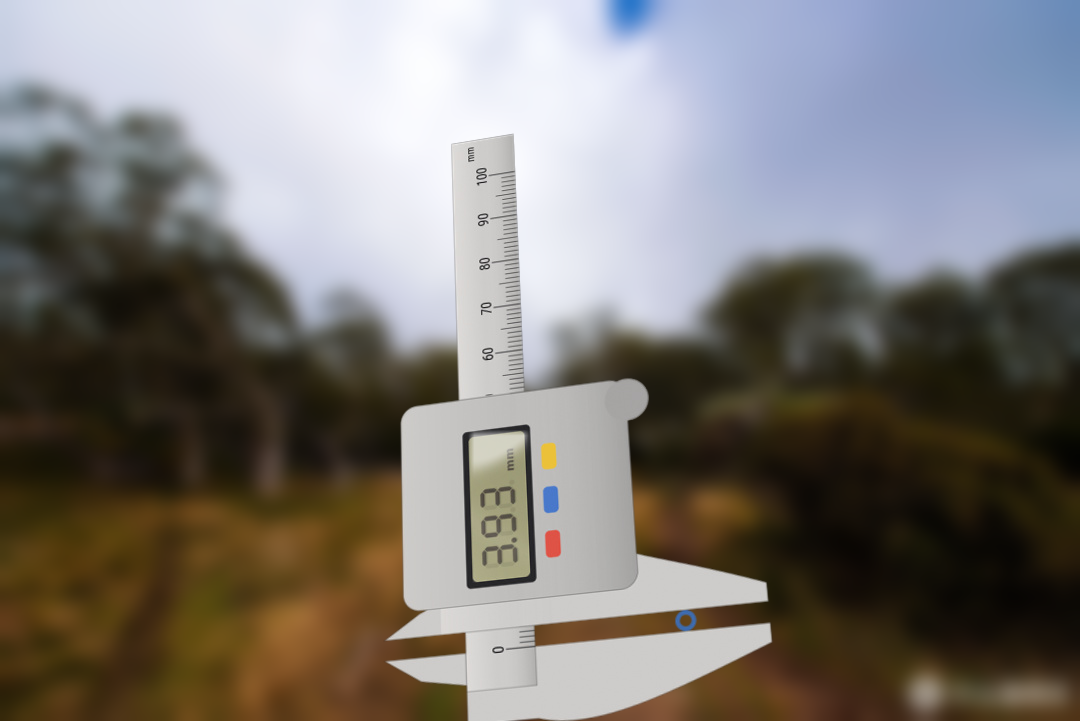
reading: 3.93mm
